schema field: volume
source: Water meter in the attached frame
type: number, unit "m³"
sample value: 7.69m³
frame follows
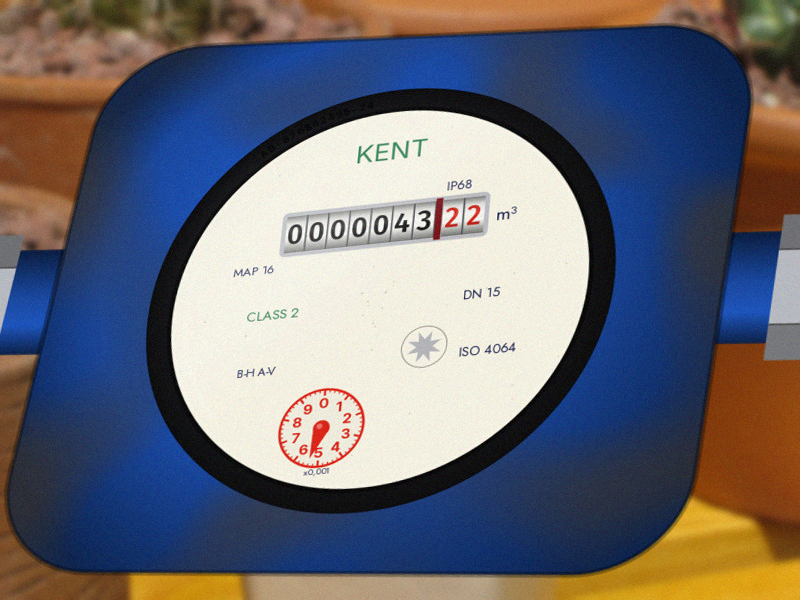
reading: 43.225m³
